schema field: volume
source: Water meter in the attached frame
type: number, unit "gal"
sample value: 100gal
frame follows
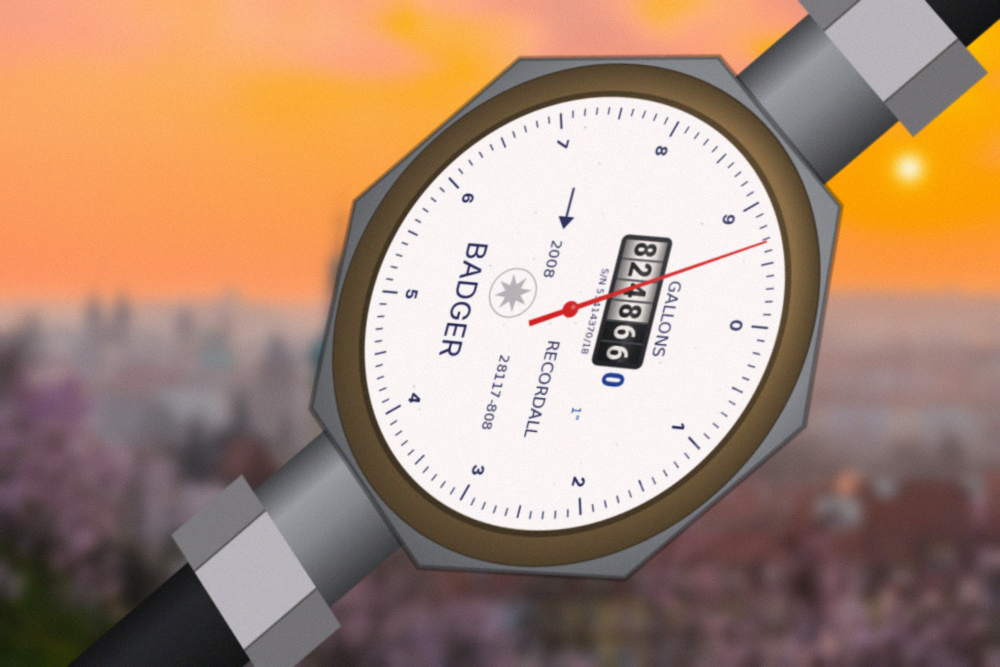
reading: 8248659.3gal
